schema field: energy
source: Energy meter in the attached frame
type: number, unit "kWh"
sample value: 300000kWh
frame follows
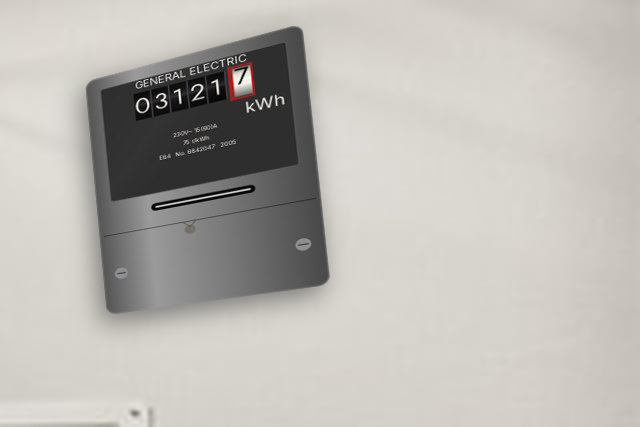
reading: 3121.7kWh
